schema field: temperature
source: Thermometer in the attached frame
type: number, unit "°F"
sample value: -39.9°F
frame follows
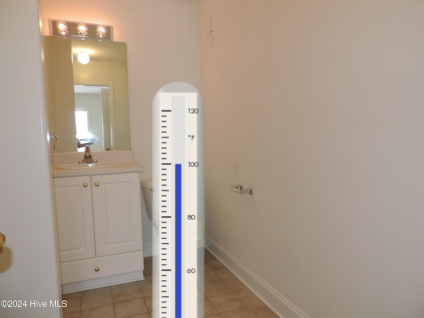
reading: 100°F
